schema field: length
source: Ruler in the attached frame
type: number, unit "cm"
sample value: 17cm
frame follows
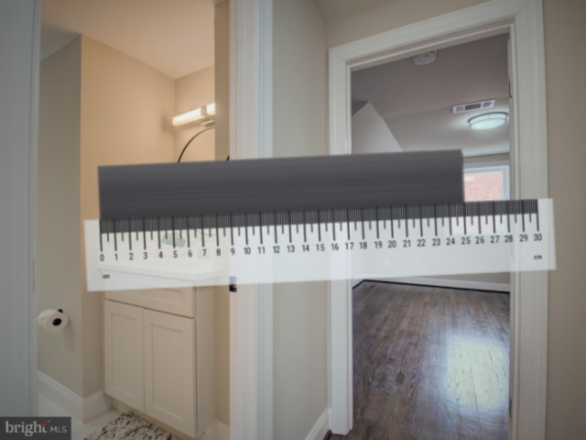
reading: 25cm
